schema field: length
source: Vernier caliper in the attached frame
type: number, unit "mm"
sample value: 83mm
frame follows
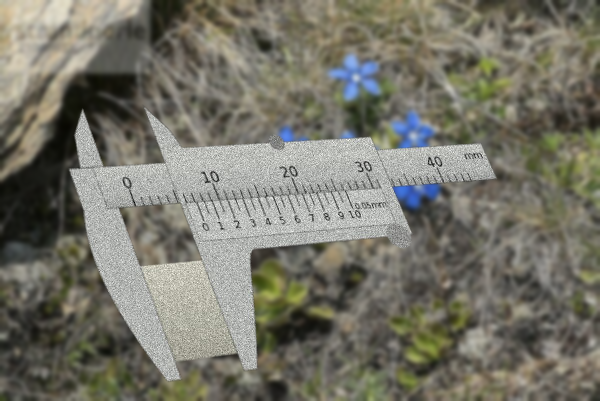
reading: 7.2mm
